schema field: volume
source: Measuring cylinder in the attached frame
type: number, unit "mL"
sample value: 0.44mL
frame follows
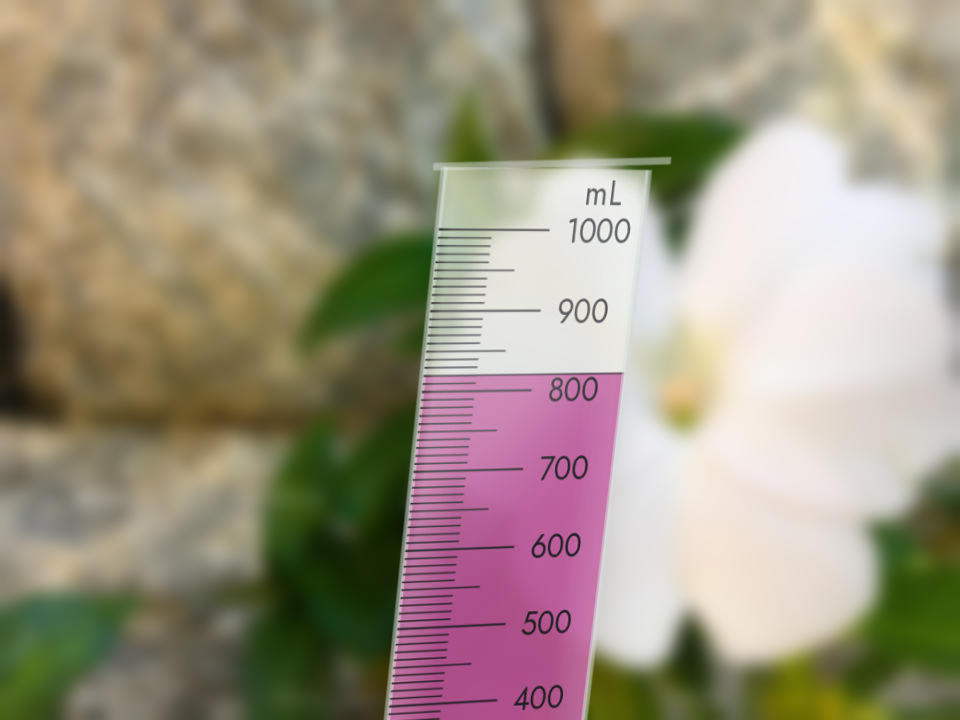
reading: 820mL
